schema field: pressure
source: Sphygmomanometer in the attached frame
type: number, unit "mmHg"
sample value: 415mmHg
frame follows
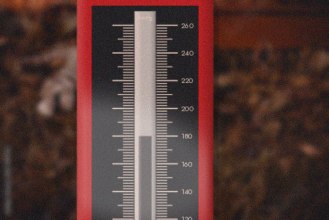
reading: 180mmHg
